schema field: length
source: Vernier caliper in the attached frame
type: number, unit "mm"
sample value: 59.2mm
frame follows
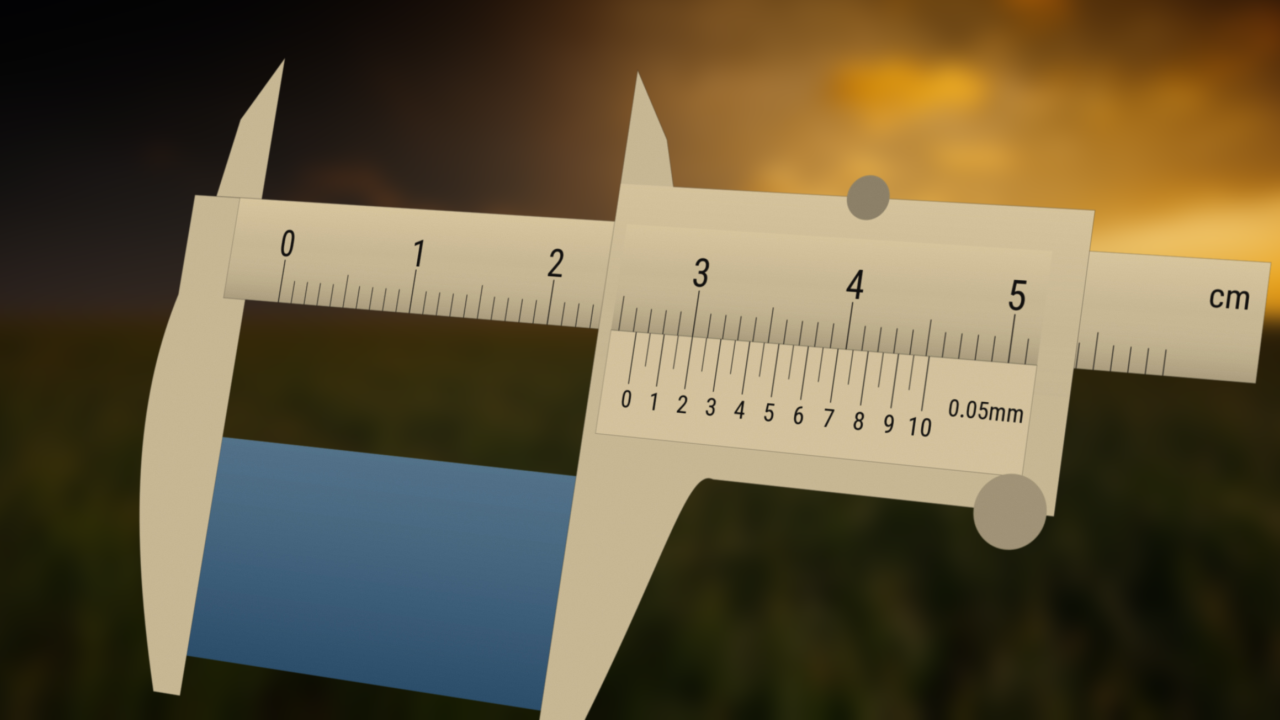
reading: 26.2mm
